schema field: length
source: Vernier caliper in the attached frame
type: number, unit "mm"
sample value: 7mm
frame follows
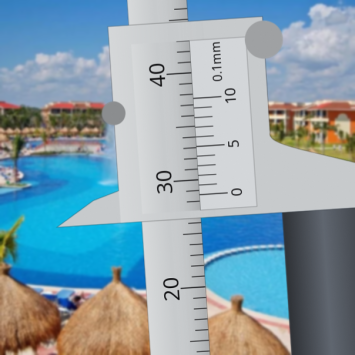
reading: 28.6mm
